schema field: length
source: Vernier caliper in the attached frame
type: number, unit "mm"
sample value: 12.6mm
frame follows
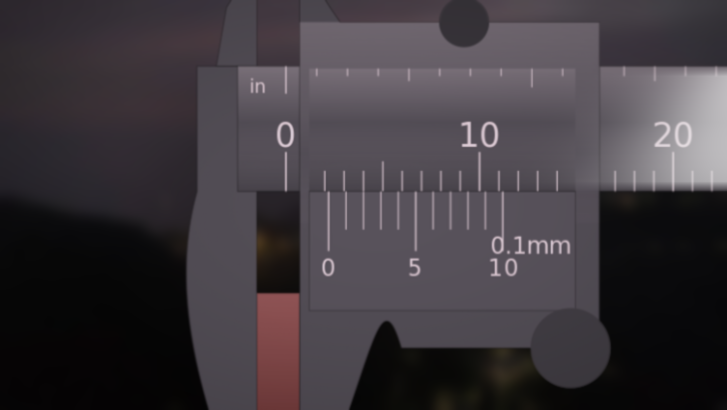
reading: 2.2mm
